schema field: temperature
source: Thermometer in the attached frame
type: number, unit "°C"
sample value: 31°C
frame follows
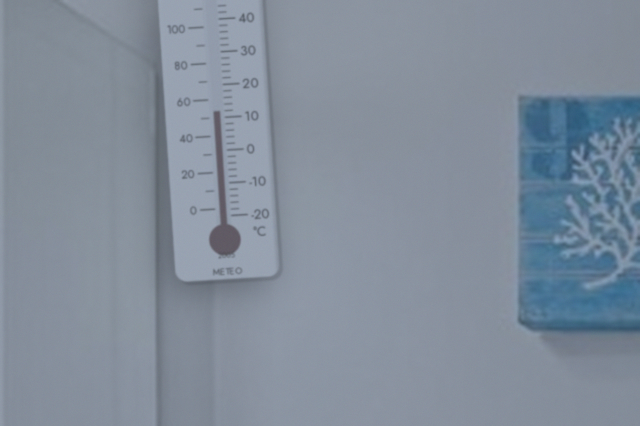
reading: 12°C
